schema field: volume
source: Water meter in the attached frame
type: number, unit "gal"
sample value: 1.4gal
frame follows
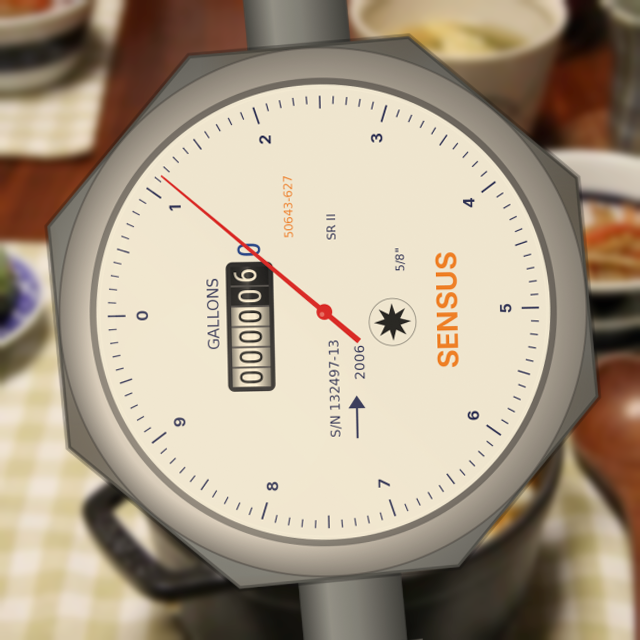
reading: 61.1gal
